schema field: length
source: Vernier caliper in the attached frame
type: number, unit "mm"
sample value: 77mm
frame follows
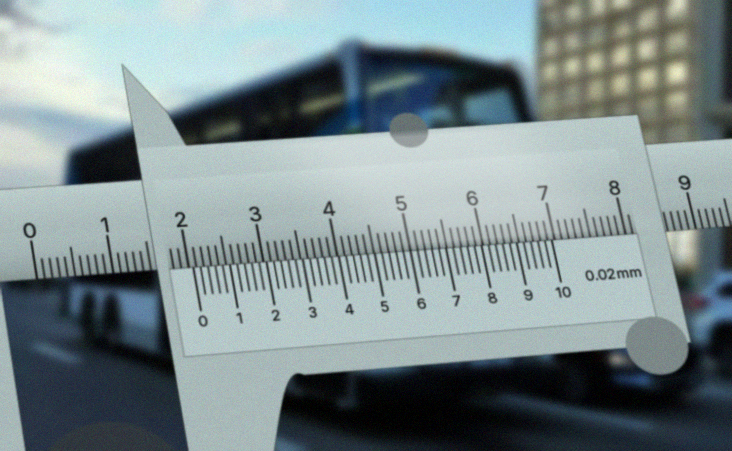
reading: 20.6mm
